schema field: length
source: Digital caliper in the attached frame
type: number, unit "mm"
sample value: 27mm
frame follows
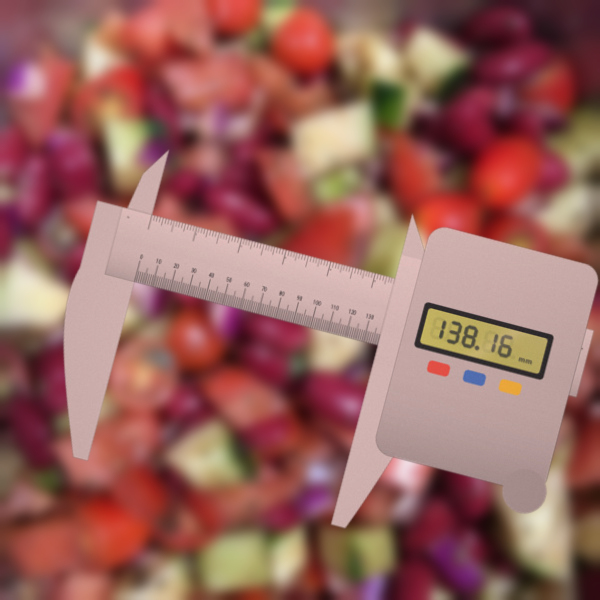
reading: 138.16mm
